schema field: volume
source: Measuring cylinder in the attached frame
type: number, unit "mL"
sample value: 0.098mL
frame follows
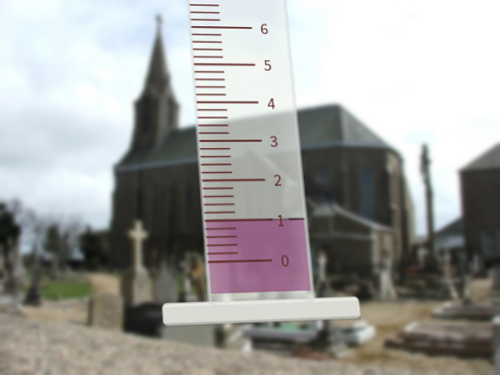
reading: 1mL
